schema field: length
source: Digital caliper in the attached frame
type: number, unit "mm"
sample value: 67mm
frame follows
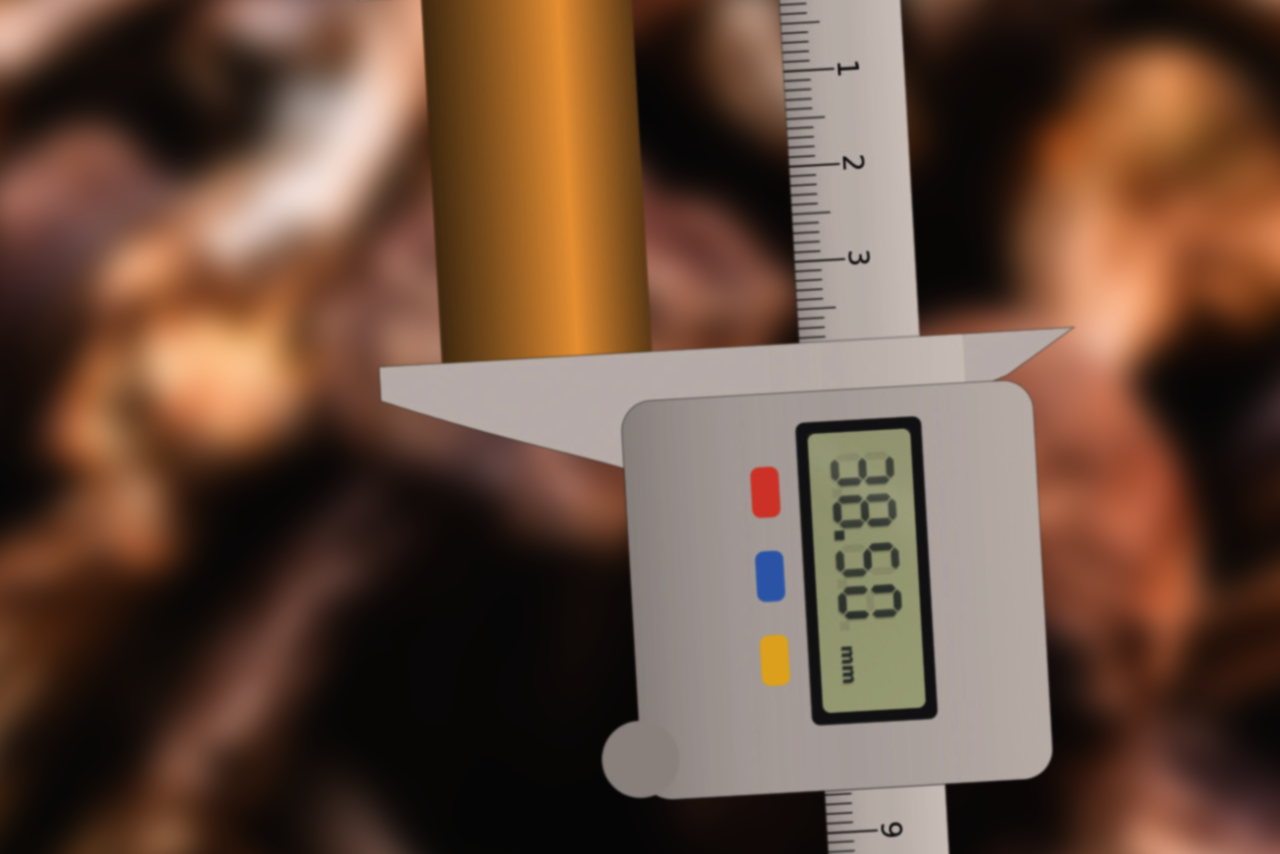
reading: 38.50mm
